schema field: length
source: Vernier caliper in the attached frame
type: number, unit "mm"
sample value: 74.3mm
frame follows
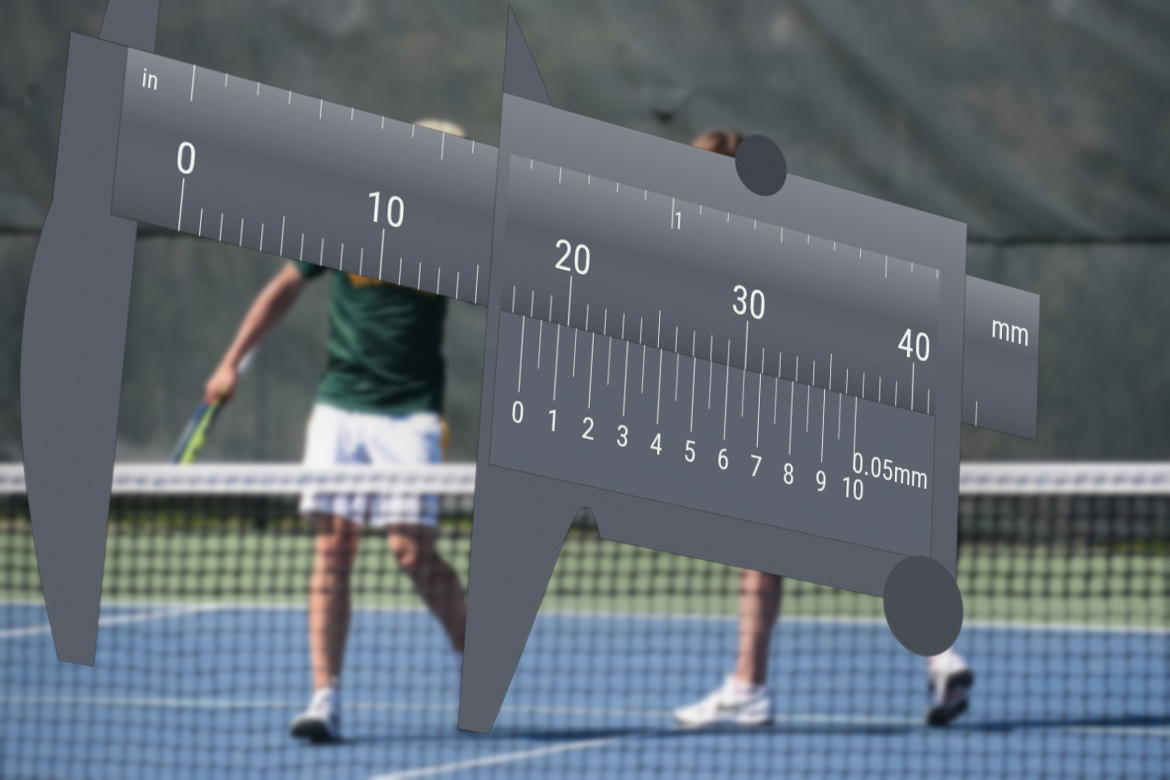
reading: 17.6mm
